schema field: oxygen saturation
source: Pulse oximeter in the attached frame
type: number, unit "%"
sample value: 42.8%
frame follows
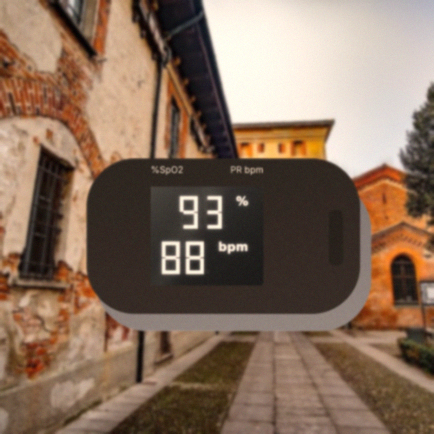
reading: 93%
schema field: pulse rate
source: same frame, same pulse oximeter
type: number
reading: 88bpm
